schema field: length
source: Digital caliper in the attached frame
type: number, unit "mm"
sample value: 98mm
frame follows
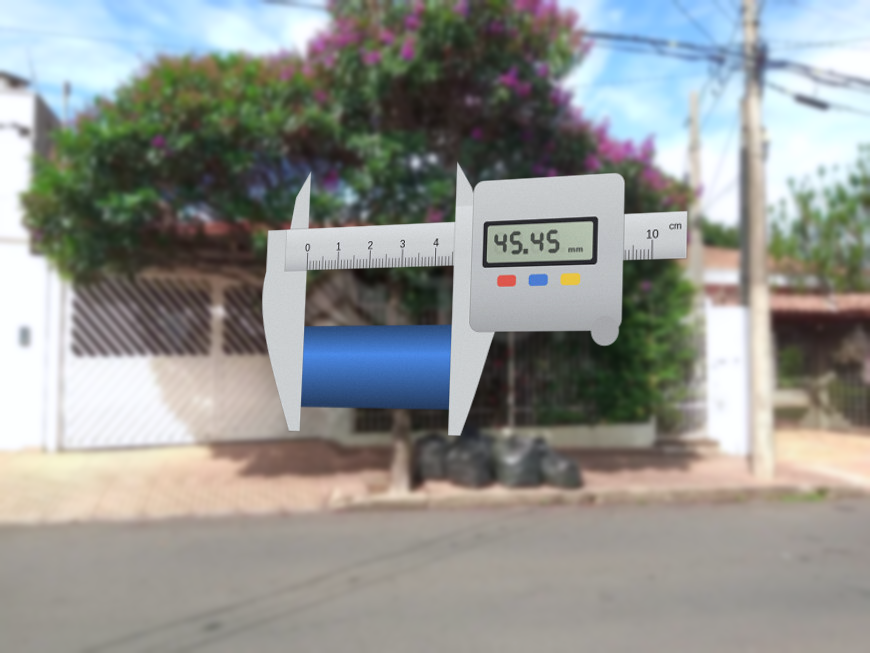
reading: 45.45mm
